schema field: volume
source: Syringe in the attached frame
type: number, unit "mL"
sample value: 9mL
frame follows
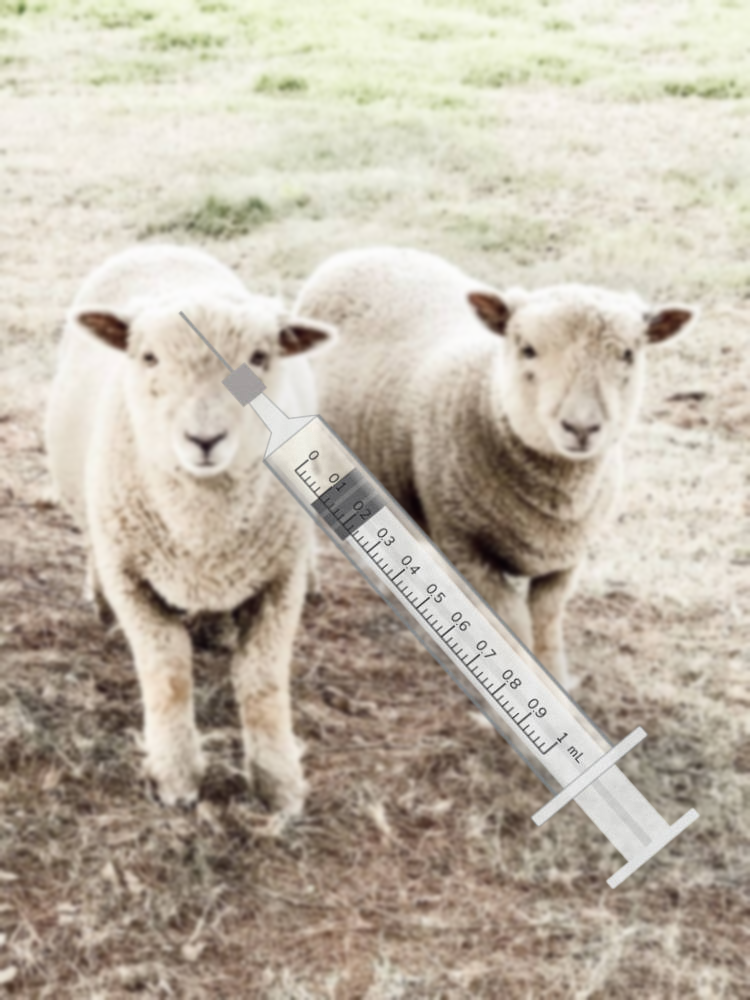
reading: 0.1mL
